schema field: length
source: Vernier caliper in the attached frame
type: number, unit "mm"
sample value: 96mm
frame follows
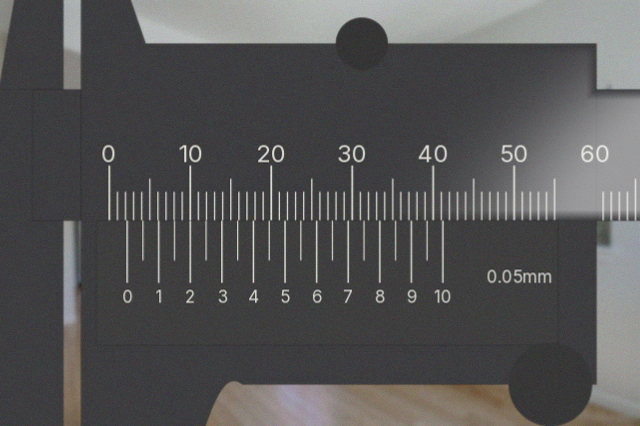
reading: 2.2mm
